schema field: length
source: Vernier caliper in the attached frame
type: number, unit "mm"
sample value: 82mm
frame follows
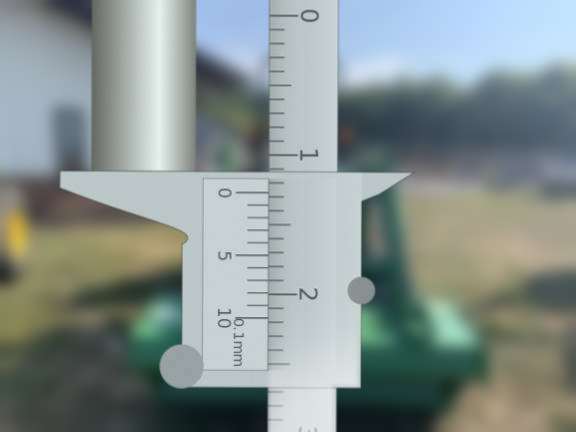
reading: 12.7mm
